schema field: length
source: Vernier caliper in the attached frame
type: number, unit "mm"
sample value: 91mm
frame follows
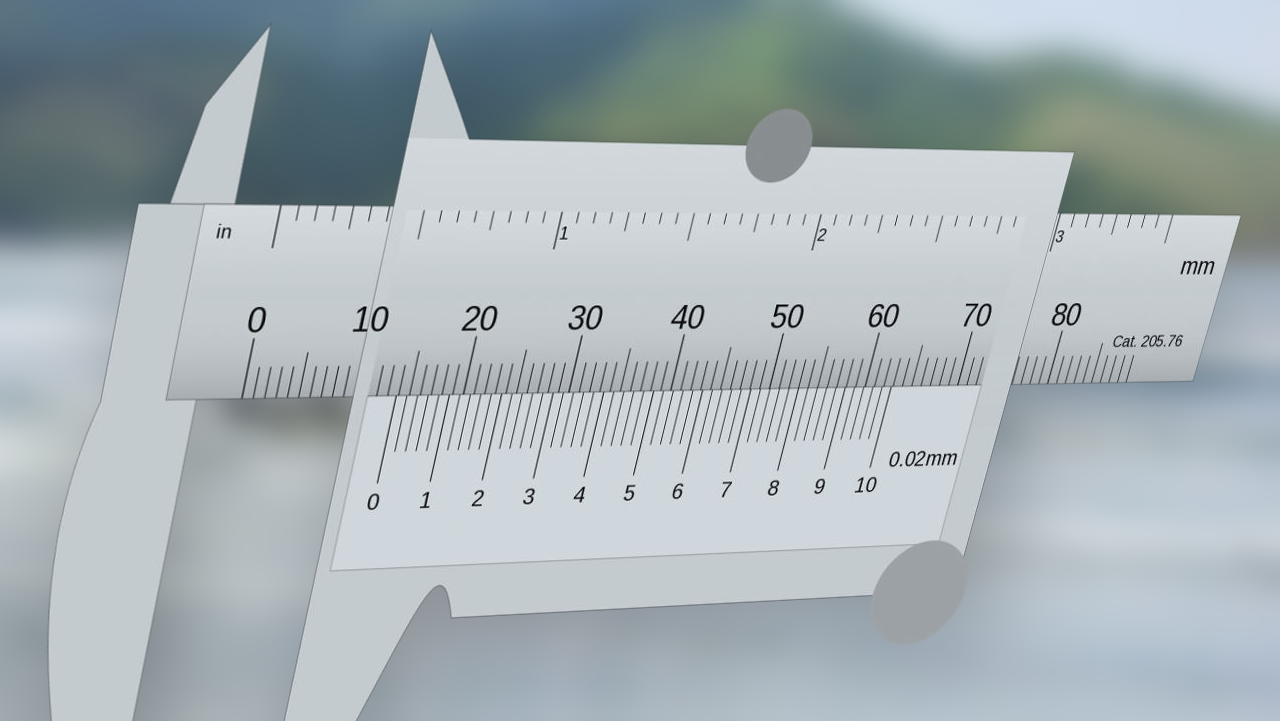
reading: 13.8mm
